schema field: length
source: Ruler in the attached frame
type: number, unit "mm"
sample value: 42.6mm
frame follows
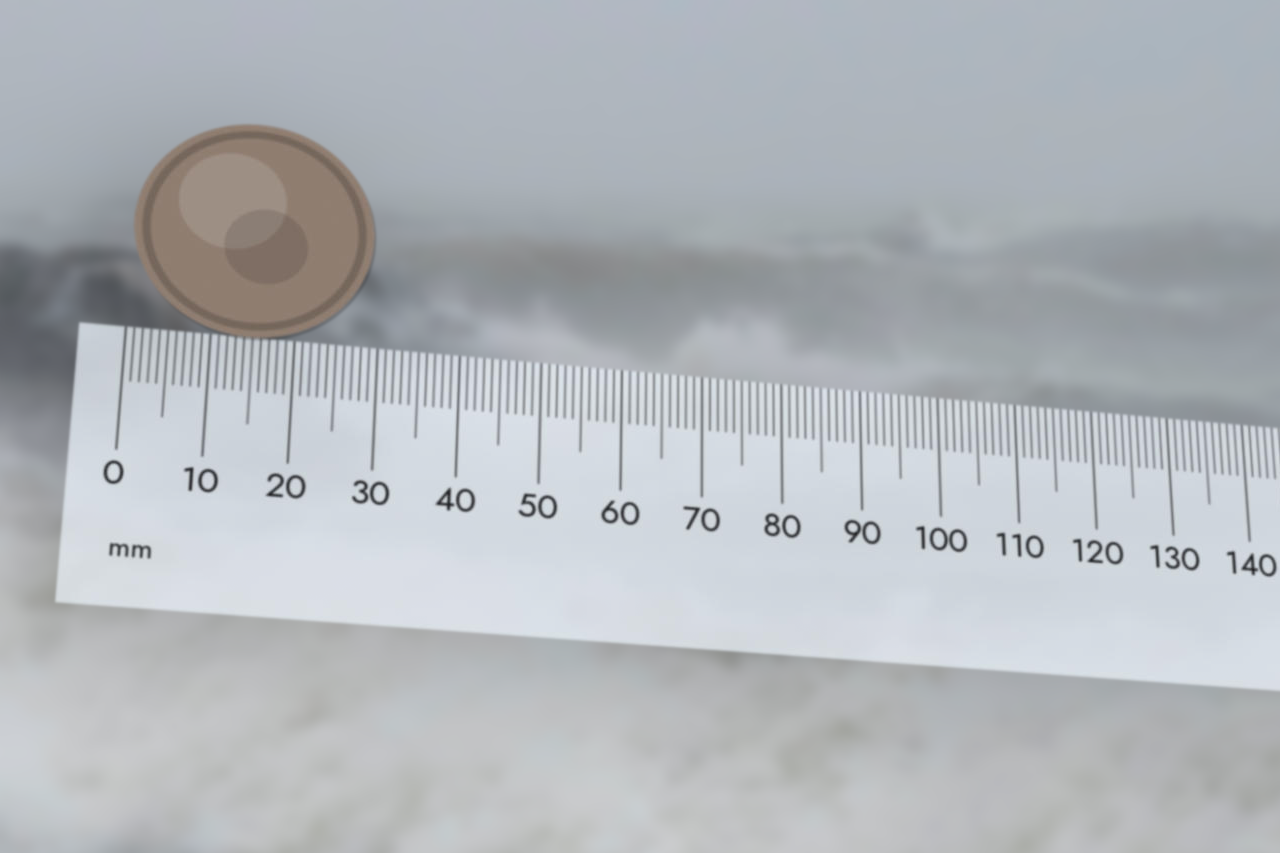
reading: 29mm
